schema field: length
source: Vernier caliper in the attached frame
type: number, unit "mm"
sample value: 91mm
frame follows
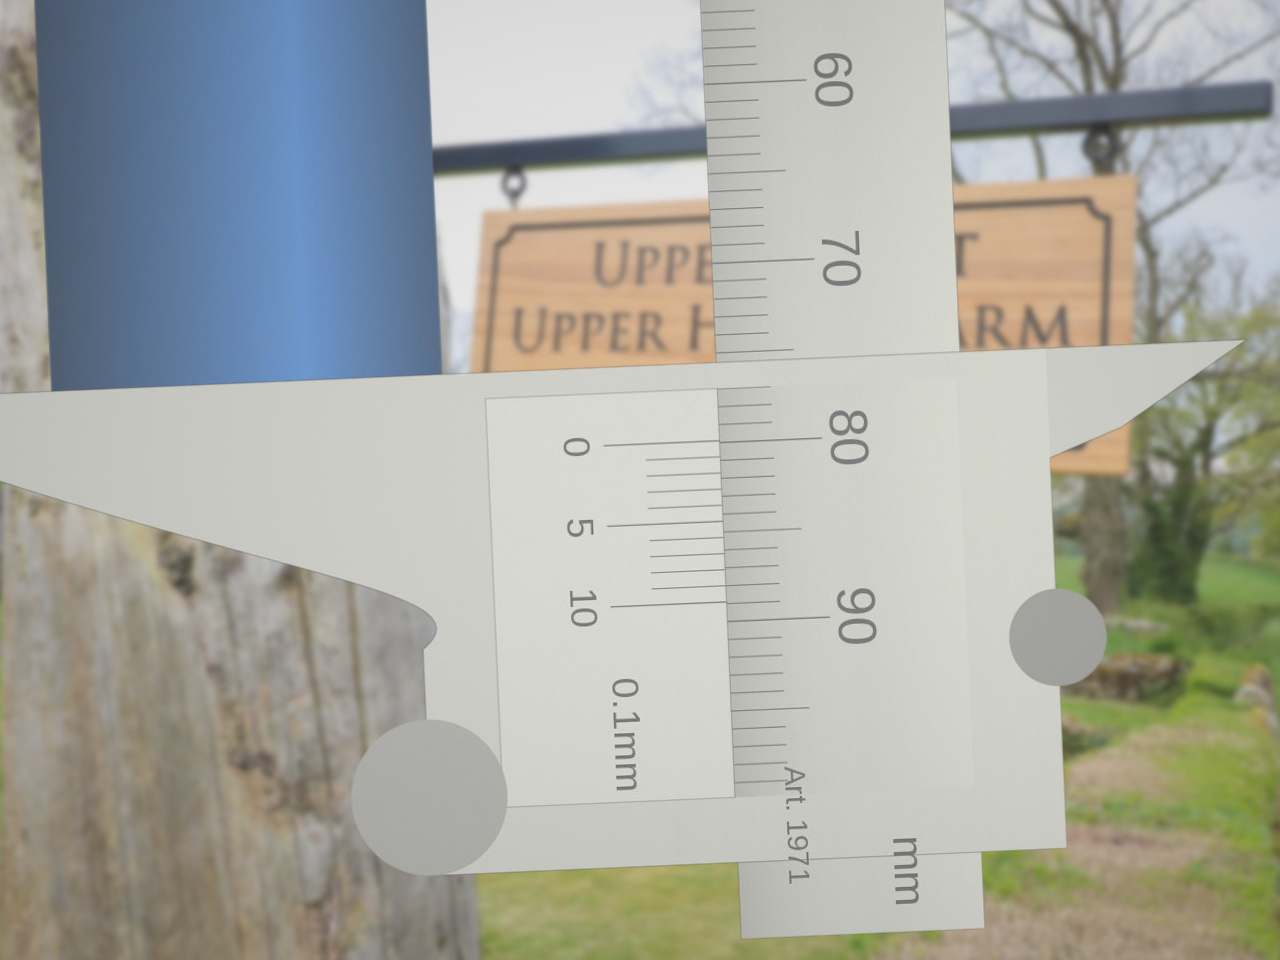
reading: 79.9mm
